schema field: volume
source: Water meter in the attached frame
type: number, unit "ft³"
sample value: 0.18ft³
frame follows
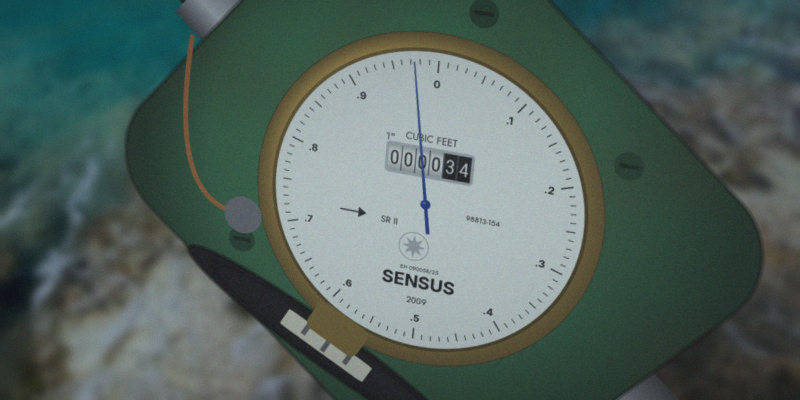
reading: 33.97ft³
